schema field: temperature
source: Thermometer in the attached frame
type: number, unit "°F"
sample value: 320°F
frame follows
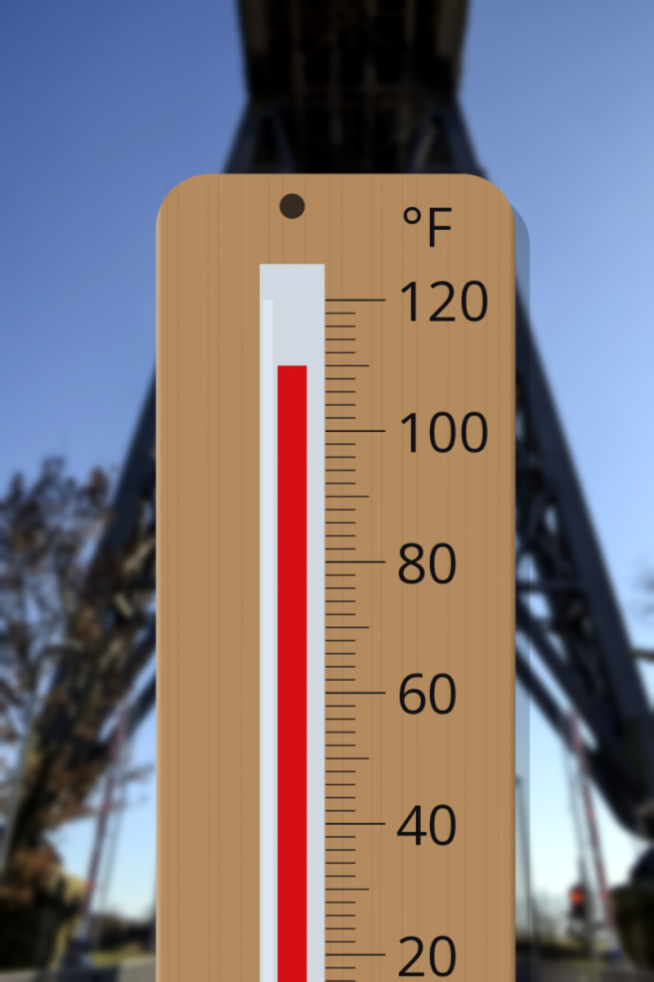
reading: 110°F
